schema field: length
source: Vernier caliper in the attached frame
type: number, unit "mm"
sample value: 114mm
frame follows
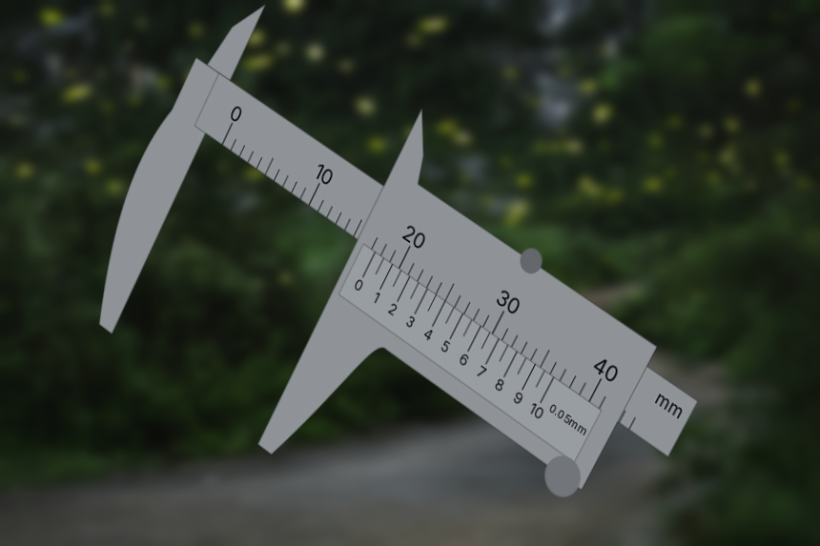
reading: 17.4mm
